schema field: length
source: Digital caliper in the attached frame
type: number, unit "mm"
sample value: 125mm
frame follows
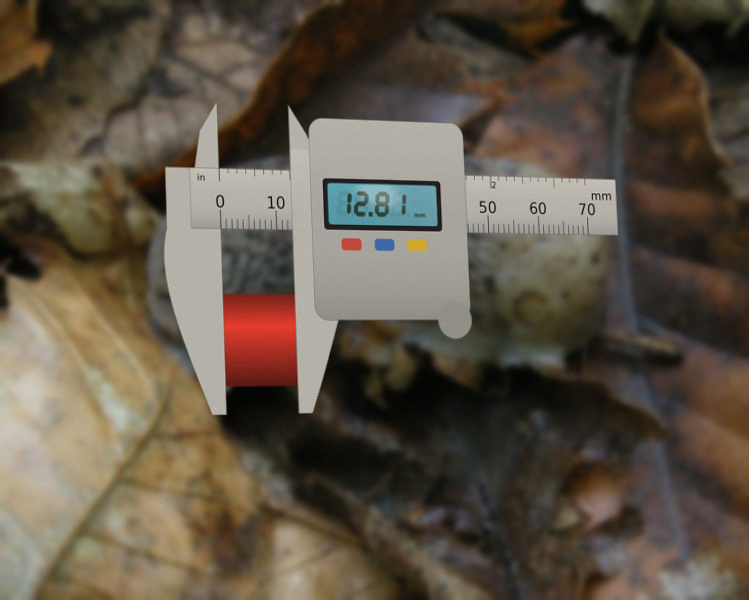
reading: 12.81mm
